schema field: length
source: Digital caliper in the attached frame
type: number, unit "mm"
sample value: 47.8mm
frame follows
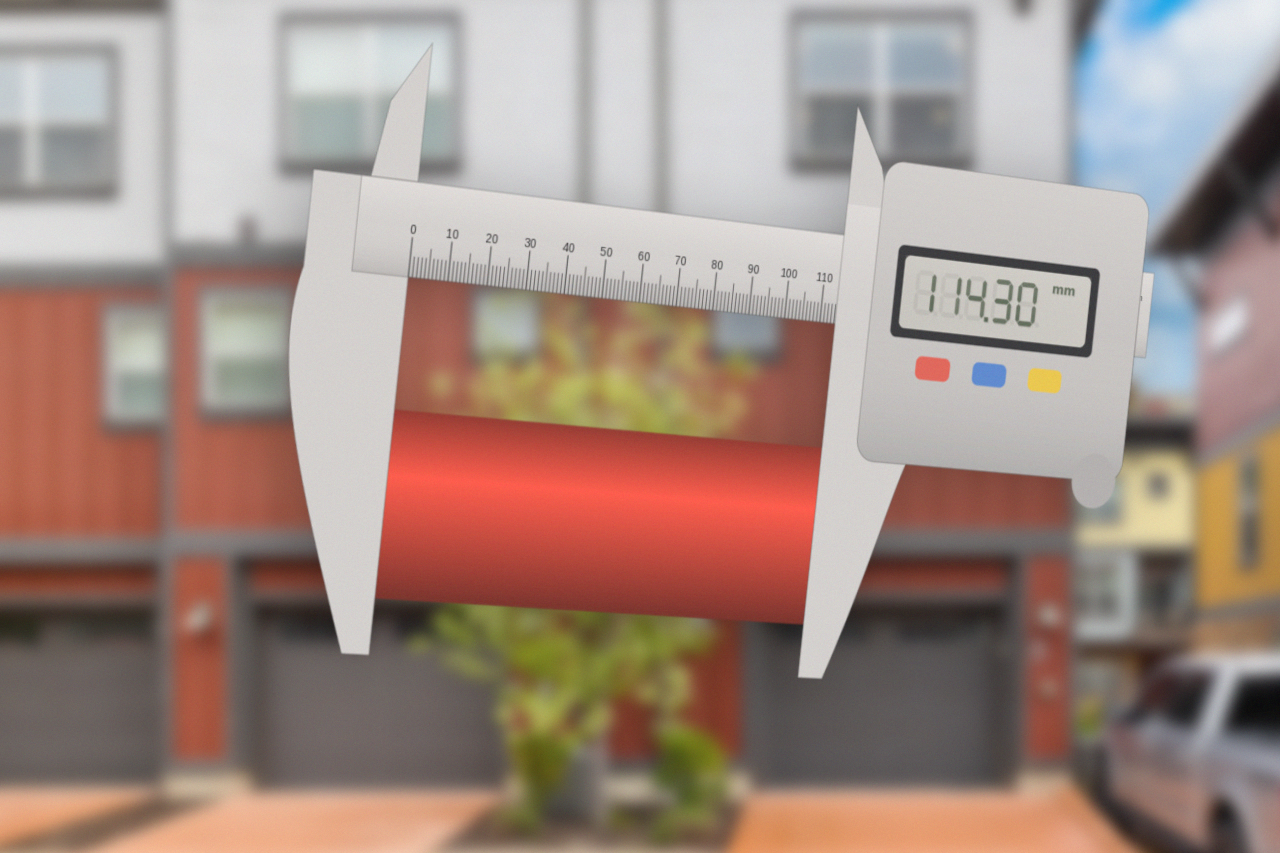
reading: 114.30mm
